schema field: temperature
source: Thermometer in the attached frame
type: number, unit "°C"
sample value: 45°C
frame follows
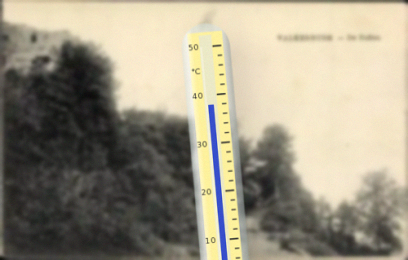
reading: 38°C
